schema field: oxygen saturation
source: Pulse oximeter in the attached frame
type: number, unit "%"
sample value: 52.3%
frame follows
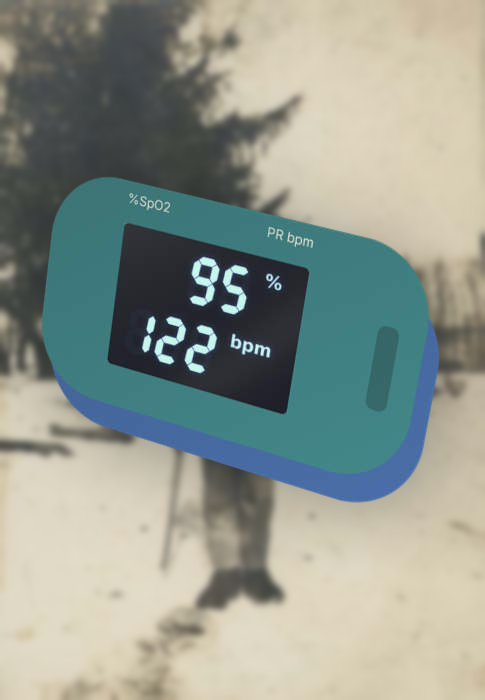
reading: 95%
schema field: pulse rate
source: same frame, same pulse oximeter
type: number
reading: 122bpm
